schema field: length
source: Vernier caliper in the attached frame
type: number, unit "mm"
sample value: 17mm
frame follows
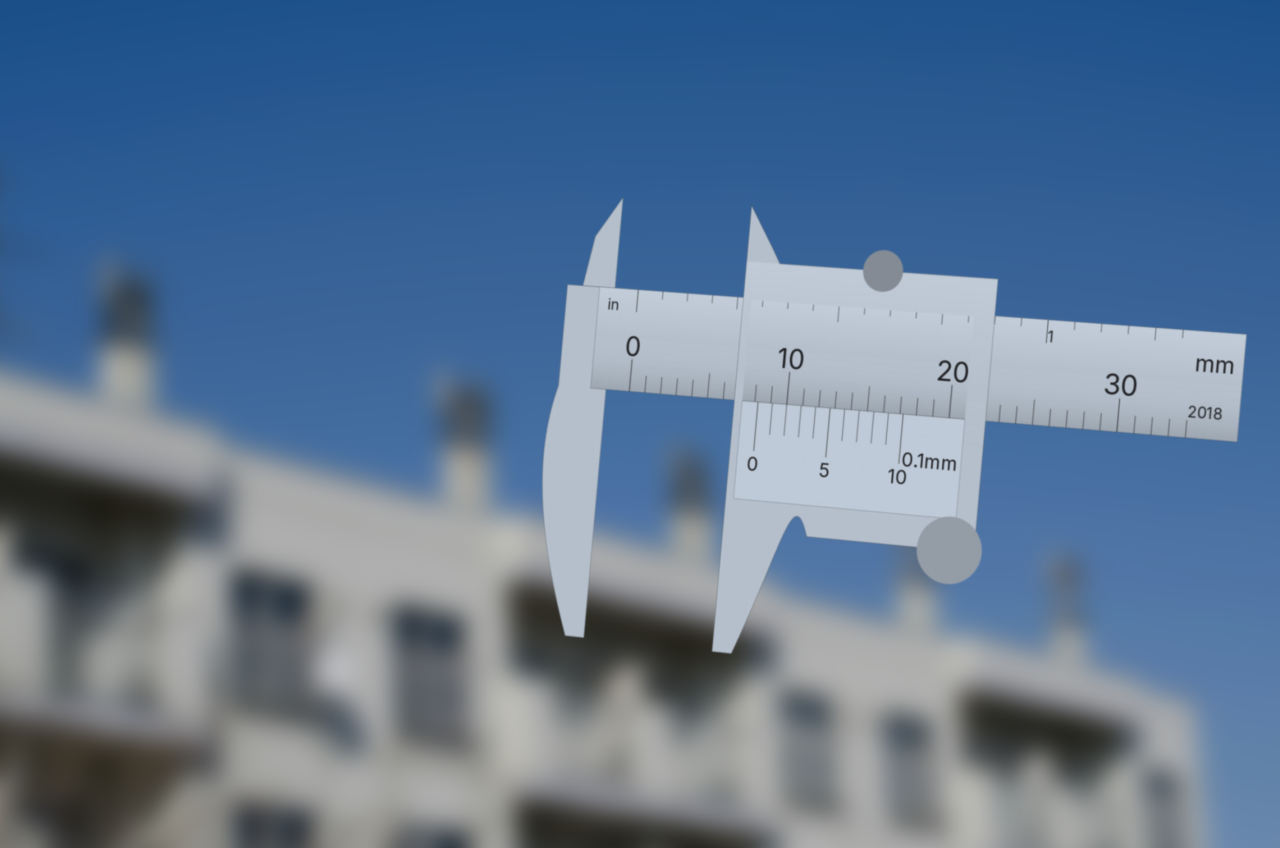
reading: 8.2mm
